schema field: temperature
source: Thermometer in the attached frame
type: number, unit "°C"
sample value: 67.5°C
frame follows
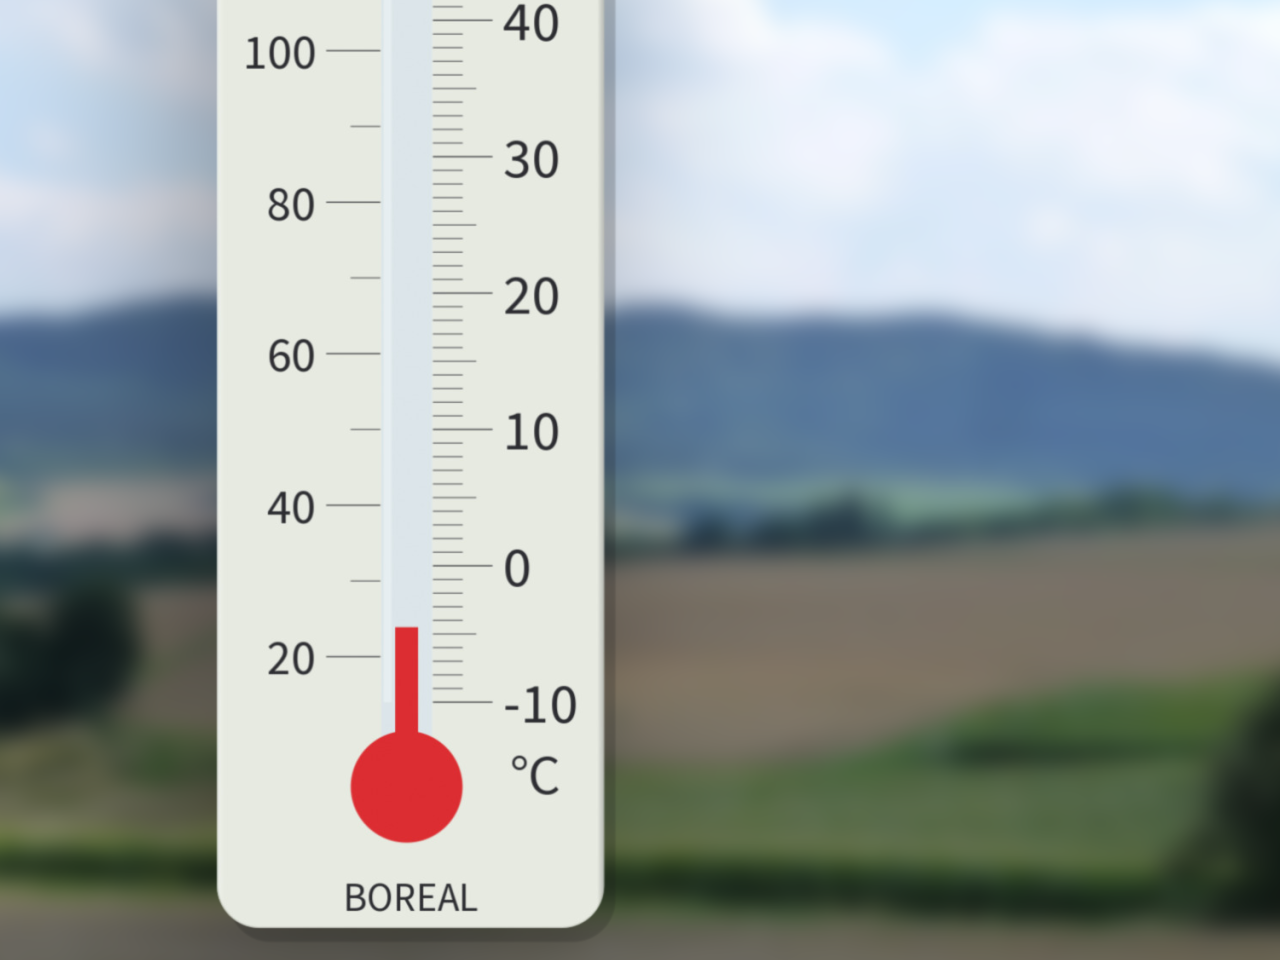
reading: -4.5°C
